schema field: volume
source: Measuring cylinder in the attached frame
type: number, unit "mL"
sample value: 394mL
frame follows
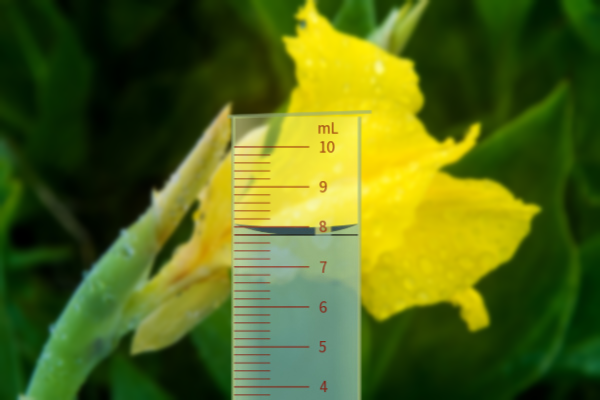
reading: 7.8mL
